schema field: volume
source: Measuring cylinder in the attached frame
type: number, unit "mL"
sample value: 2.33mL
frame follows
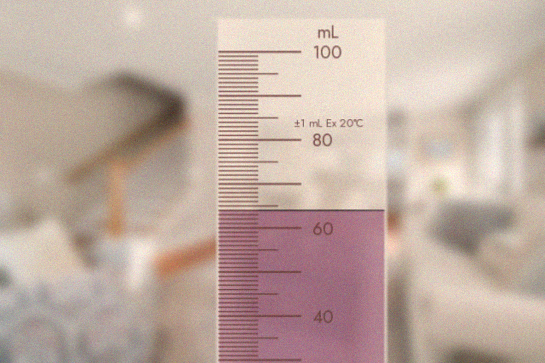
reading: 64mL
